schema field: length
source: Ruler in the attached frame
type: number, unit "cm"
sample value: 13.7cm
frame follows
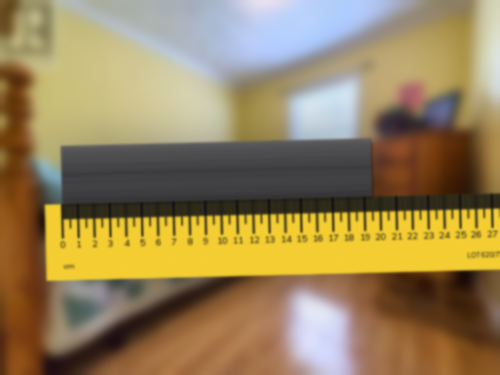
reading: 19.5cm
